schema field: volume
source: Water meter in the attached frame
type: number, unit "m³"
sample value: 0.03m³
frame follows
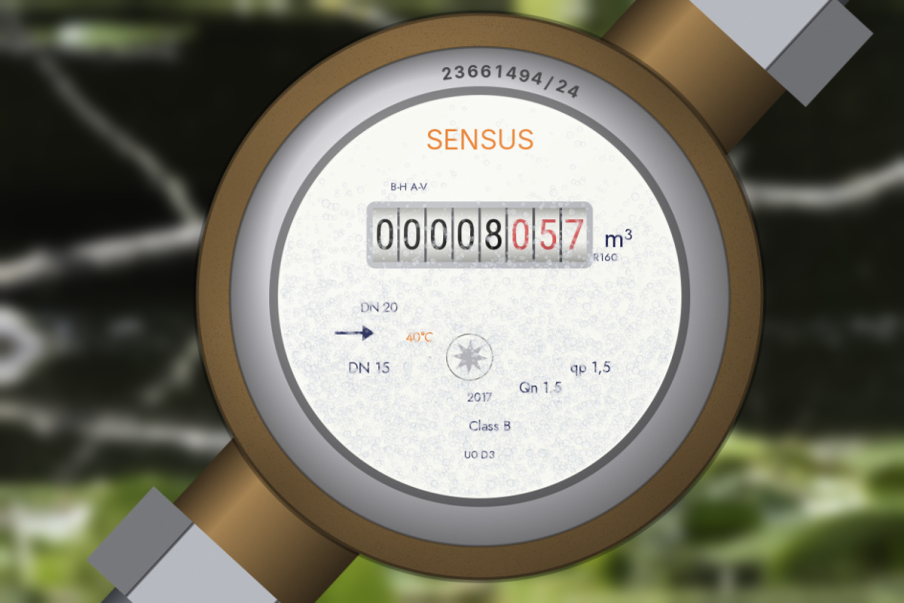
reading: 8.057m³
